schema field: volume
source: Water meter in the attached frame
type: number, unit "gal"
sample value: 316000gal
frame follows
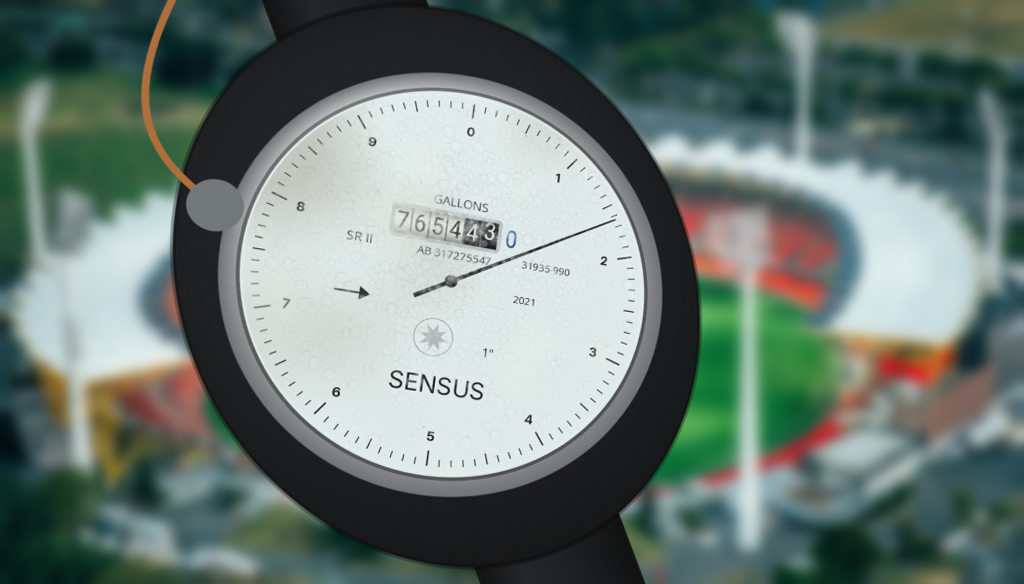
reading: 7654431.6gal
